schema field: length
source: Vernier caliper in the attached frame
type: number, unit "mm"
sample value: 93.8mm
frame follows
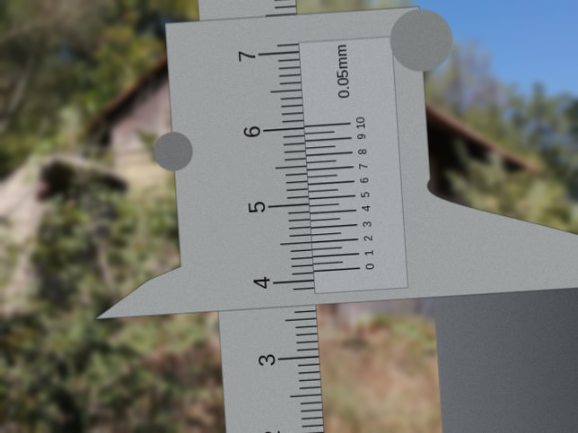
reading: 41.2mm
